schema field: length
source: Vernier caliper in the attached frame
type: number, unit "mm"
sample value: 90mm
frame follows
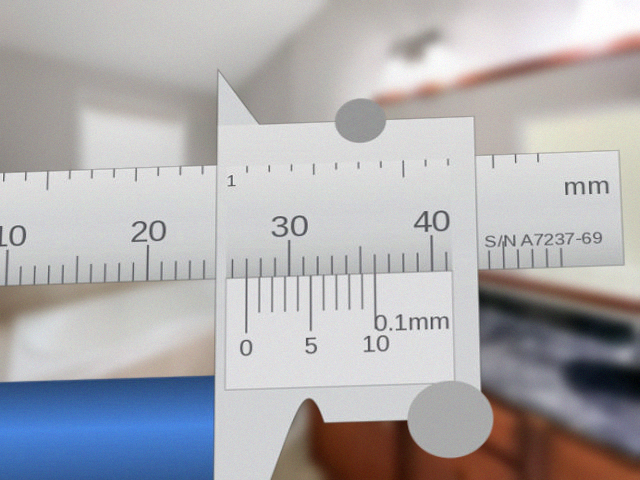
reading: 27.0mm
